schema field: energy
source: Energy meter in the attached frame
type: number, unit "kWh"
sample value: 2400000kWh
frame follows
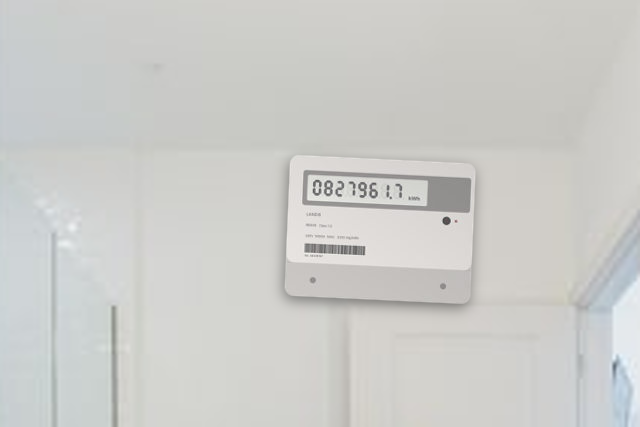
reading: 827961.7kWh
